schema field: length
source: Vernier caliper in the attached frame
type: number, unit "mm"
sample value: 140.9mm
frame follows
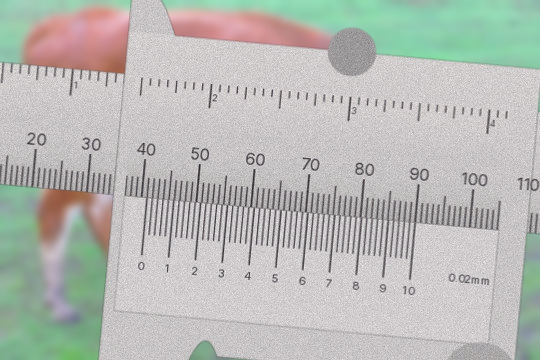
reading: 41.0mm
